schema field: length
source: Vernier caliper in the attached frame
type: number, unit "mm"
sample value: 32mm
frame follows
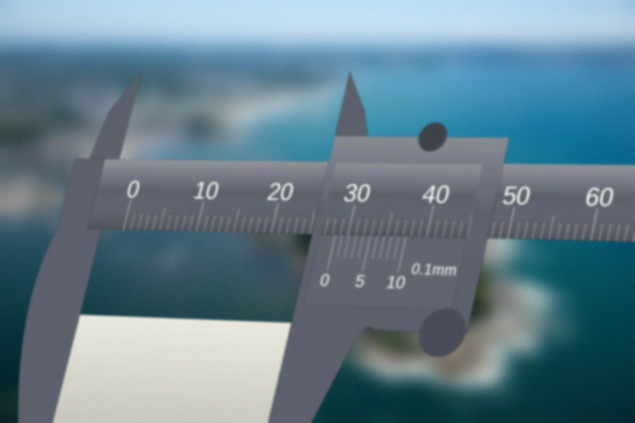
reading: 28.4mm
